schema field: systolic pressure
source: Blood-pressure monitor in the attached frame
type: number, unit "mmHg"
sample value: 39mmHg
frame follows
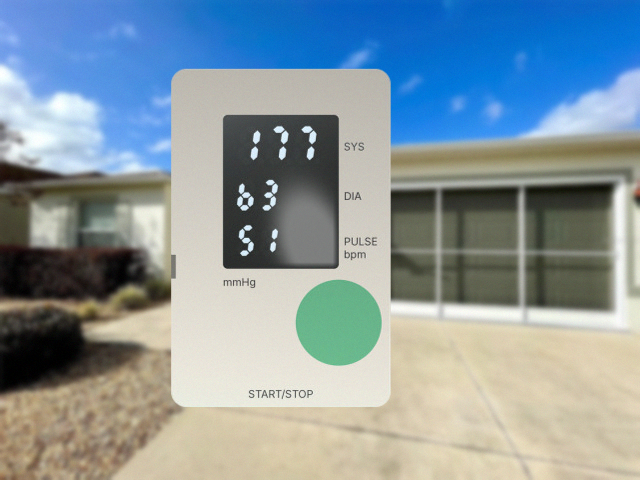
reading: 177mmHg
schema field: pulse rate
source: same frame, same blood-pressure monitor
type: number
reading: 51bpm
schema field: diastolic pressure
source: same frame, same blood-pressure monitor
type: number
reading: 63mmHg
